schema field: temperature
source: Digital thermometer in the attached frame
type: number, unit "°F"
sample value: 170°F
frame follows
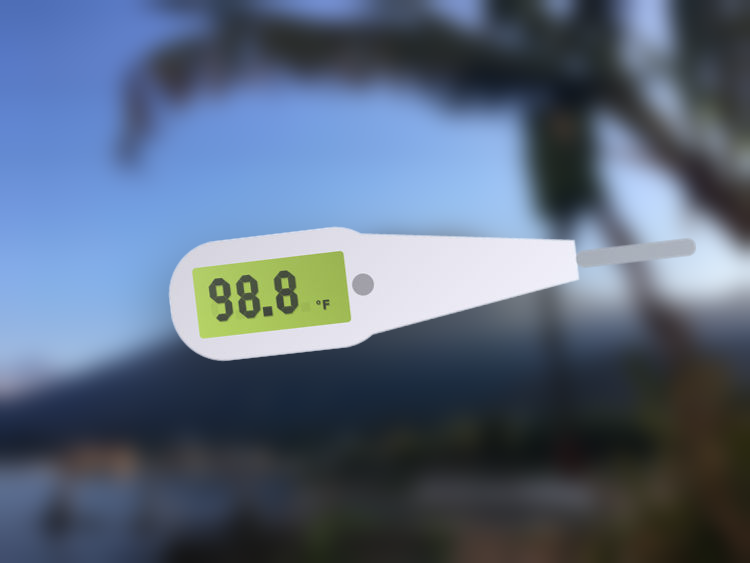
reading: 98.8°F
